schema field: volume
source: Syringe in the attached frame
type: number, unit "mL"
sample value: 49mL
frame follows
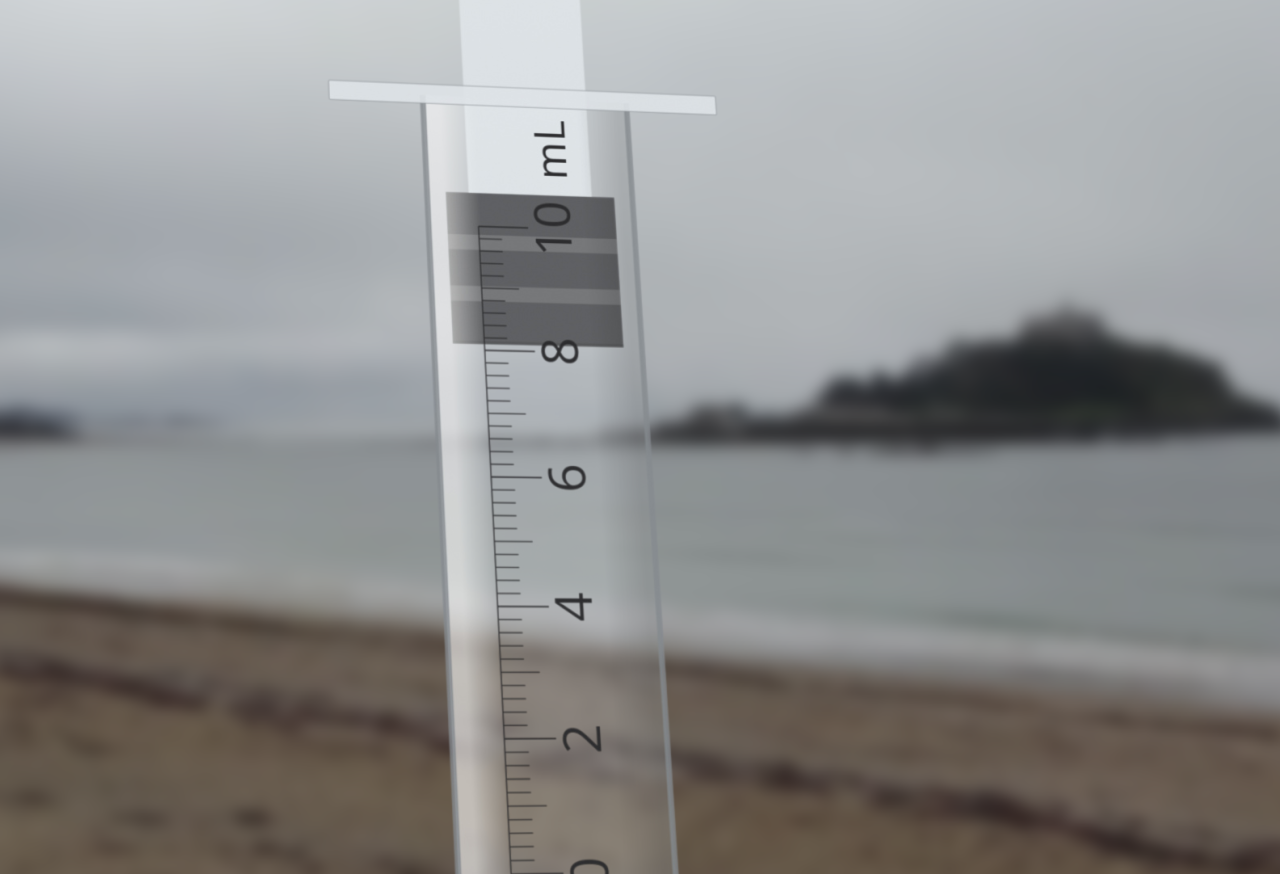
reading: 8.1mL
